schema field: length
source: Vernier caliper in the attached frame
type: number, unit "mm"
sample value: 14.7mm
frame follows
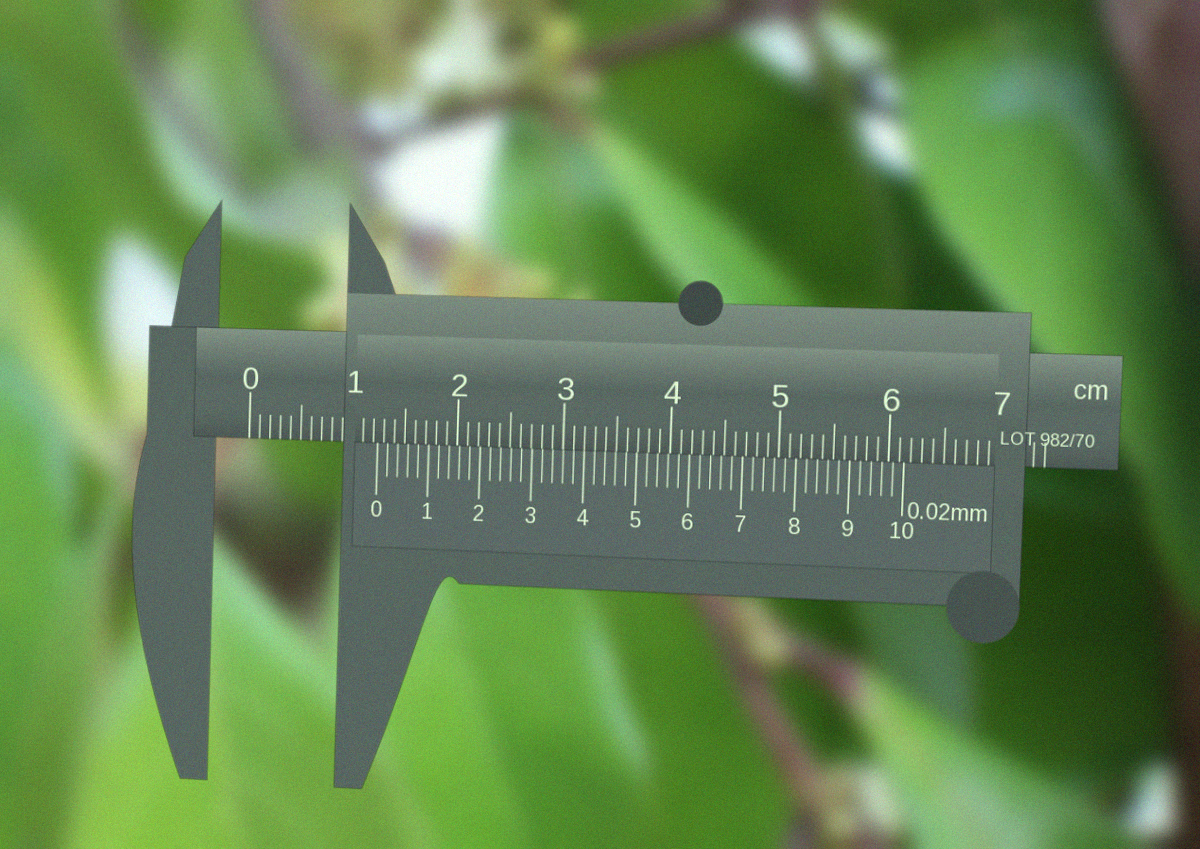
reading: 12.4mm
